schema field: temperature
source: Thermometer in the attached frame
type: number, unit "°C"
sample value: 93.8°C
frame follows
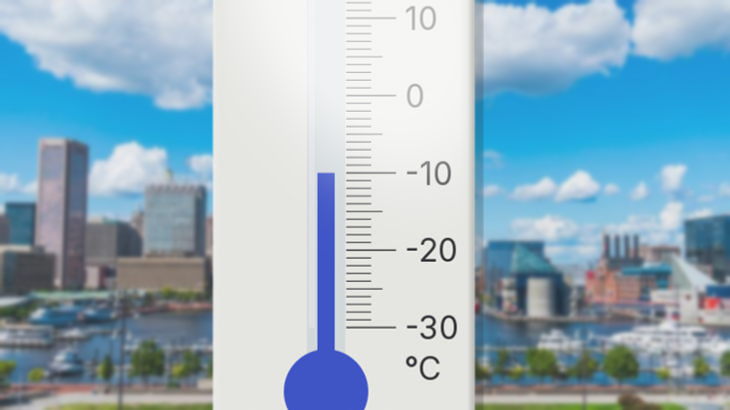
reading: -10°C
